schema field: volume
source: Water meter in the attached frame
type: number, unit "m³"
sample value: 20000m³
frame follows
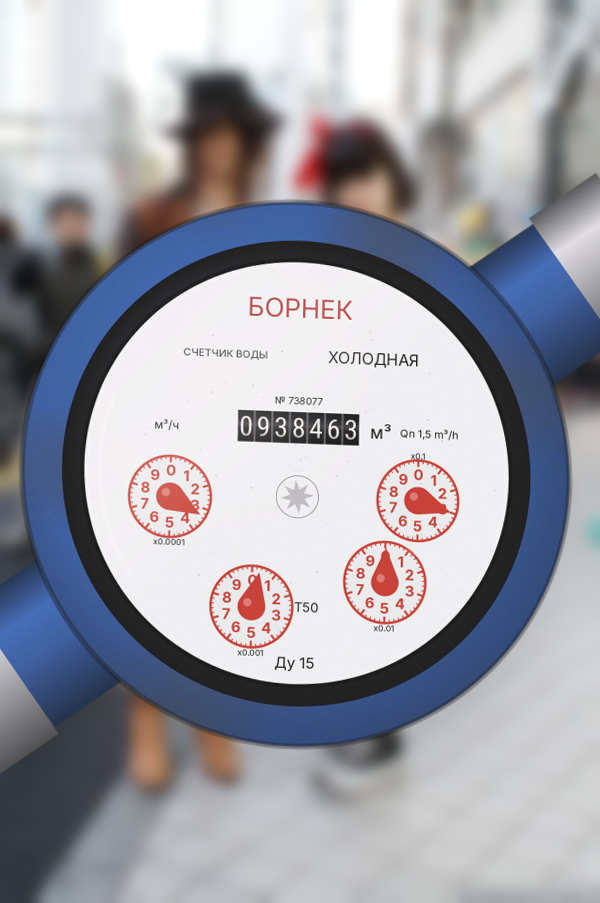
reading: 938463.3003m³
